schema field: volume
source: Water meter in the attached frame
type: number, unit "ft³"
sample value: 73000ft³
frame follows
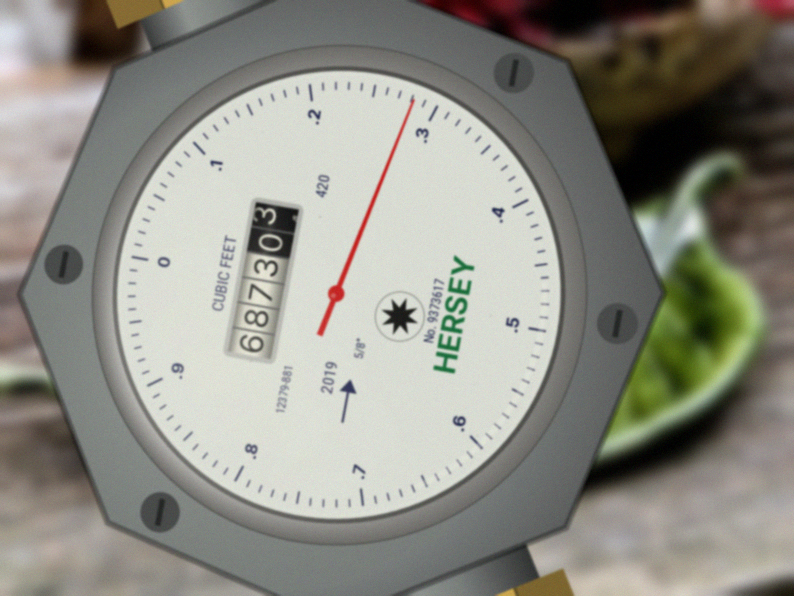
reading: 687303.28ft³
